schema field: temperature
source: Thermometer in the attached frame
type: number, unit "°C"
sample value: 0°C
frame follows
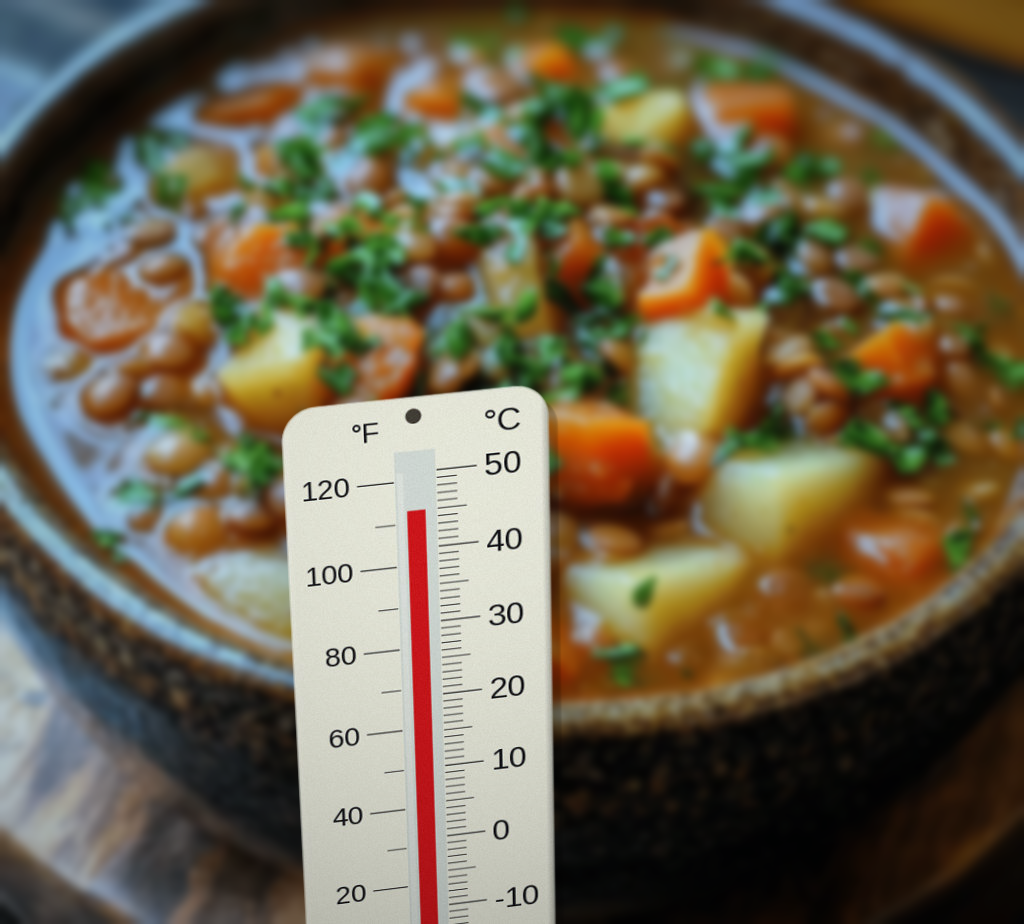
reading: 45°C
